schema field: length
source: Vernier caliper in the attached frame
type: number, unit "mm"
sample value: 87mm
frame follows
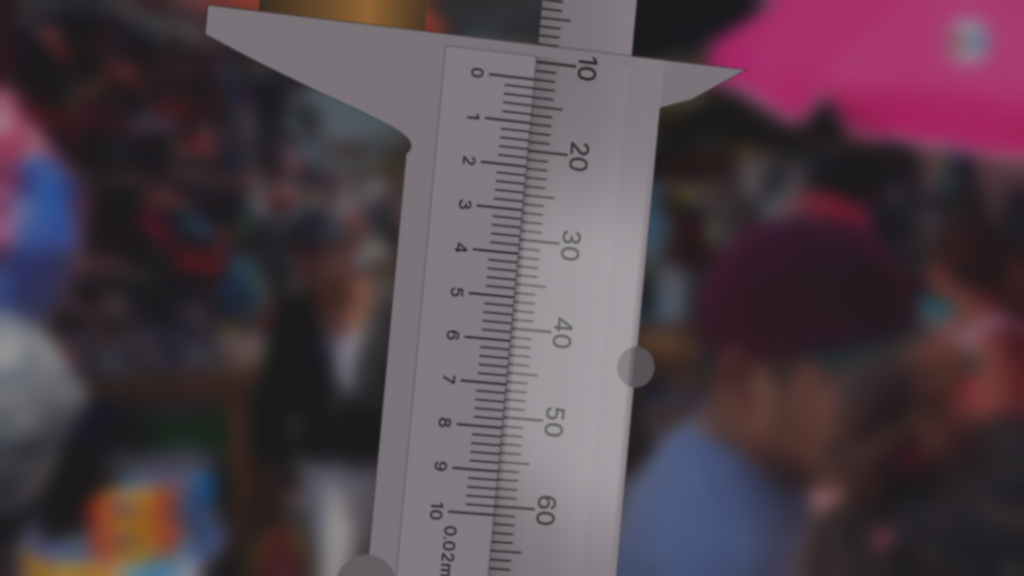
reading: 12.0mm
